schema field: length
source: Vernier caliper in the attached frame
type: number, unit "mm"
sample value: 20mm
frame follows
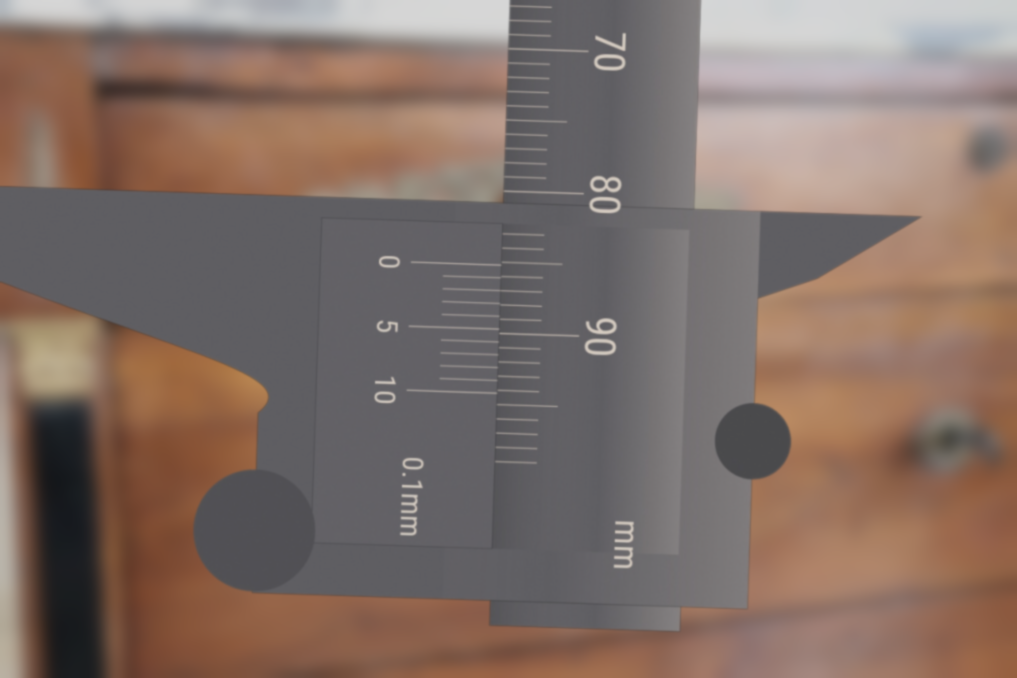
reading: 85.2mm
